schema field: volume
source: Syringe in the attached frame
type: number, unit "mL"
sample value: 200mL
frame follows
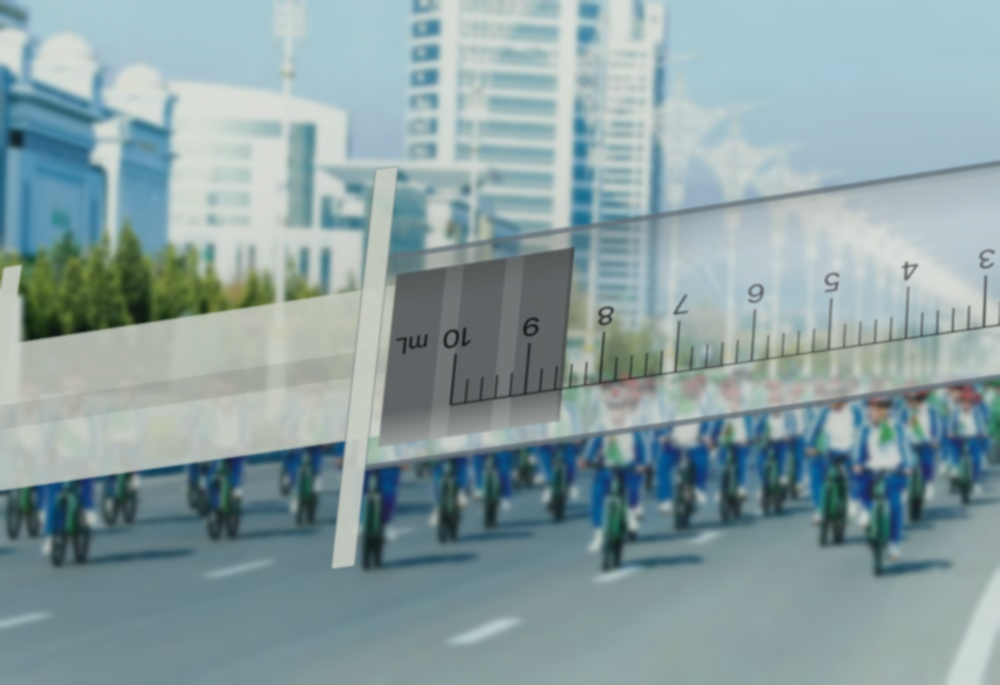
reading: 8.5mL
